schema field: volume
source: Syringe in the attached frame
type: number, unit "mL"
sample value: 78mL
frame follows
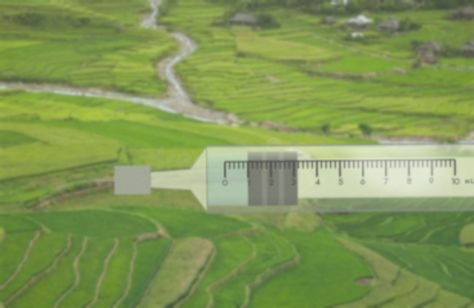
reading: 1mL
